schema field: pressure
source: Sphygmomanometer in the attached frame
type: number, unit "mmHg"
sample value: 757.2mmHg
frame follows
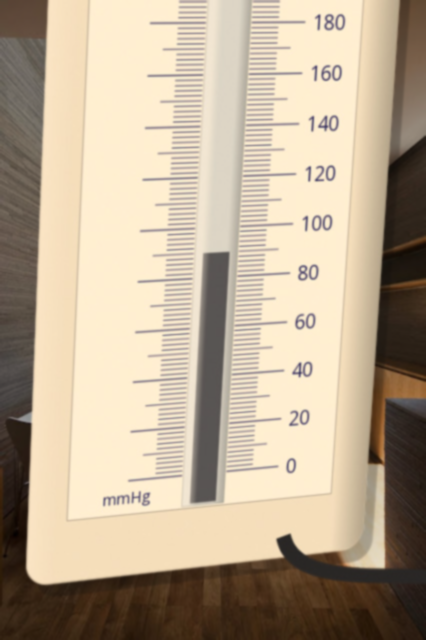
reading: 90mmHg
